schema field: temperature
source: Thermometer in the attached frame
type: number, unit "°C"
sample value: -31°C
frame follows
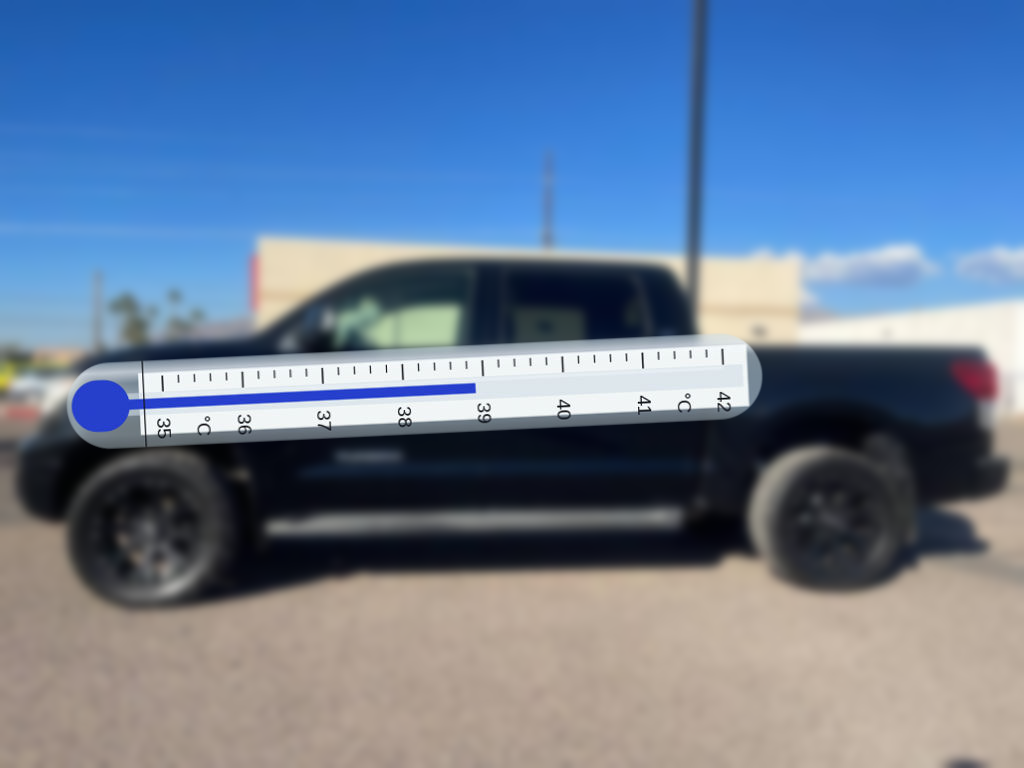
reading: 38.9°C
